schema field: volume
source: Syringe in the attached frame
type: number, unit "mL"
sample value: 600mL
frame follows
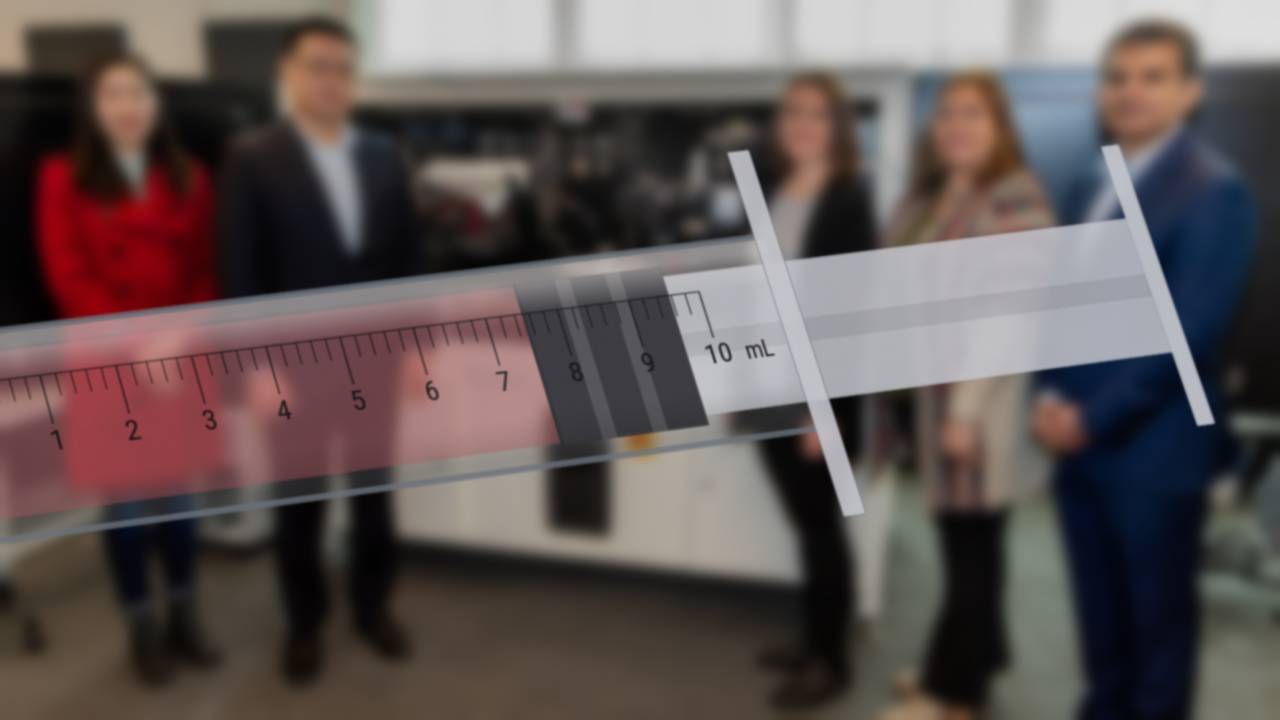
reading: 7.5mL
